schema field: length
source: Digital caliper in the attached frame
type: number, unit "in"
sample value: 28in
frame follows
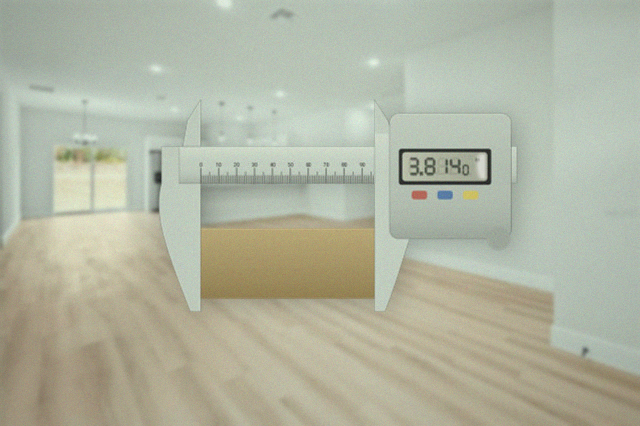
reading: 3.8140in
